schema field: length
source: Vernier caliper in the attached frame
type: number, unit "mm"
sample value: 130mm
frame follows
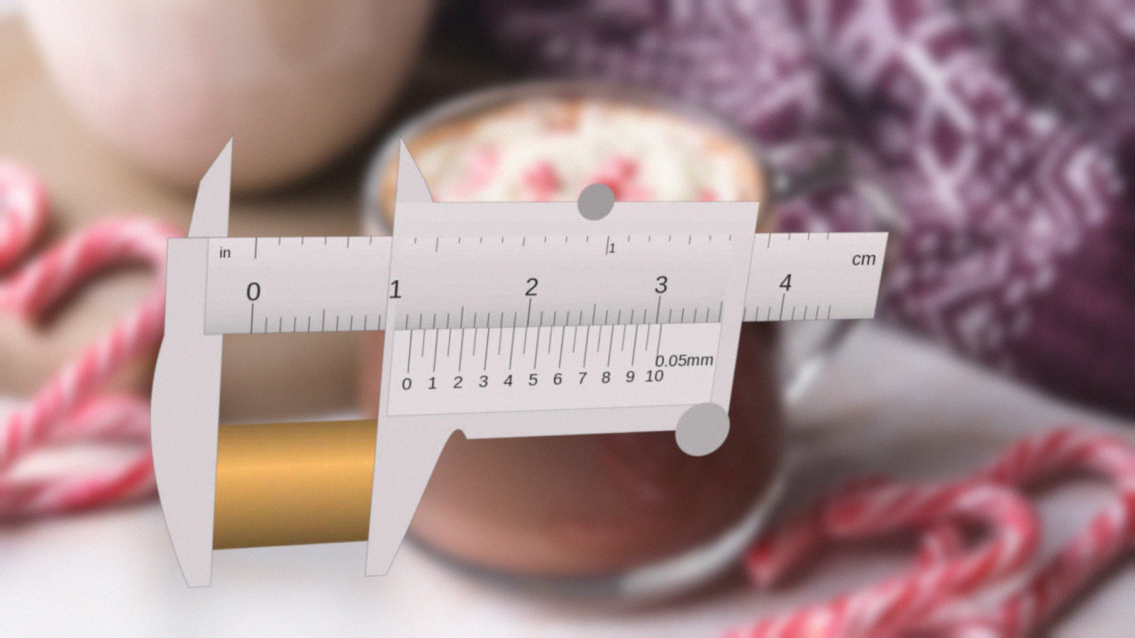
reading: 11.4mm
